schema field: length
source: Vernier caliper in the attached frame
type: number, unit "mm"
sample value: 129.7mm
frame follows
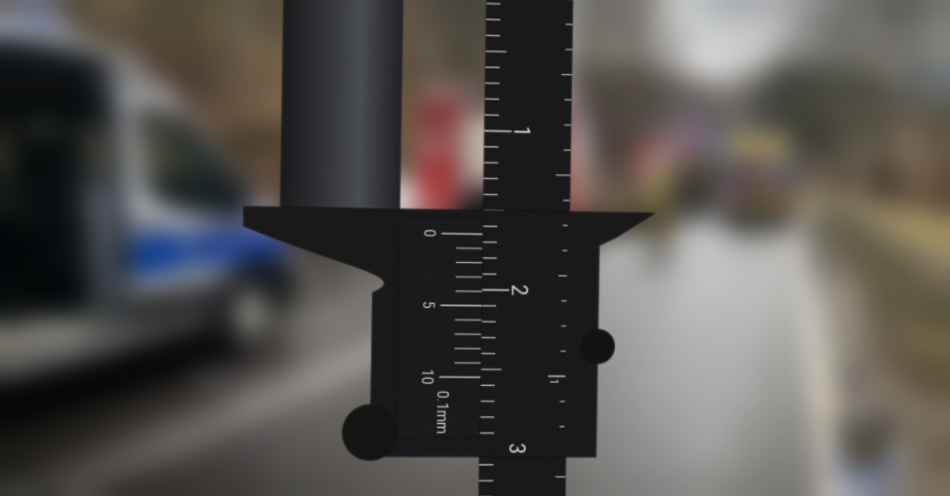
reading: 16.5mm
